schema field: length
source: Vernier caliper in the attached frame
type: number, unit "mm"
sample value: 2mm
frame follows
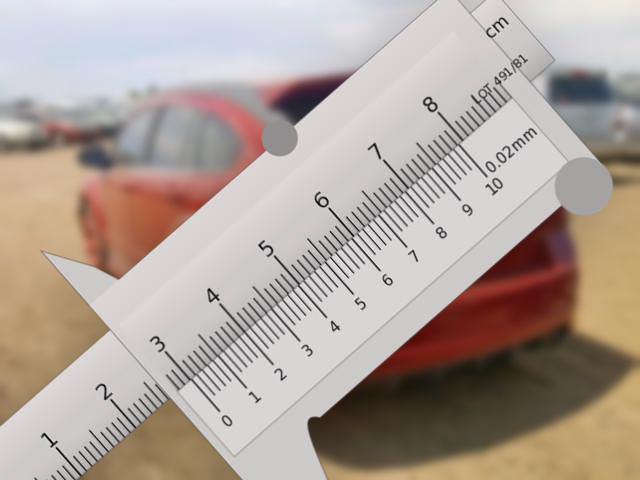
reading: 30.2mm
